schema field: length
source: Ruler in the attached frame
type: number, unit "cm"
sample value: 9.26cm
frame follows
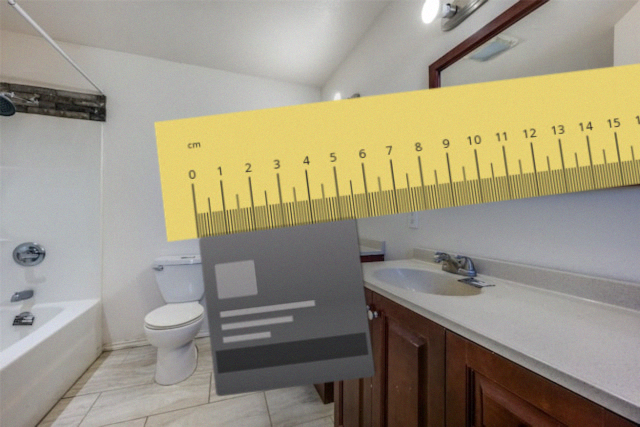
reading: 5.5cm
